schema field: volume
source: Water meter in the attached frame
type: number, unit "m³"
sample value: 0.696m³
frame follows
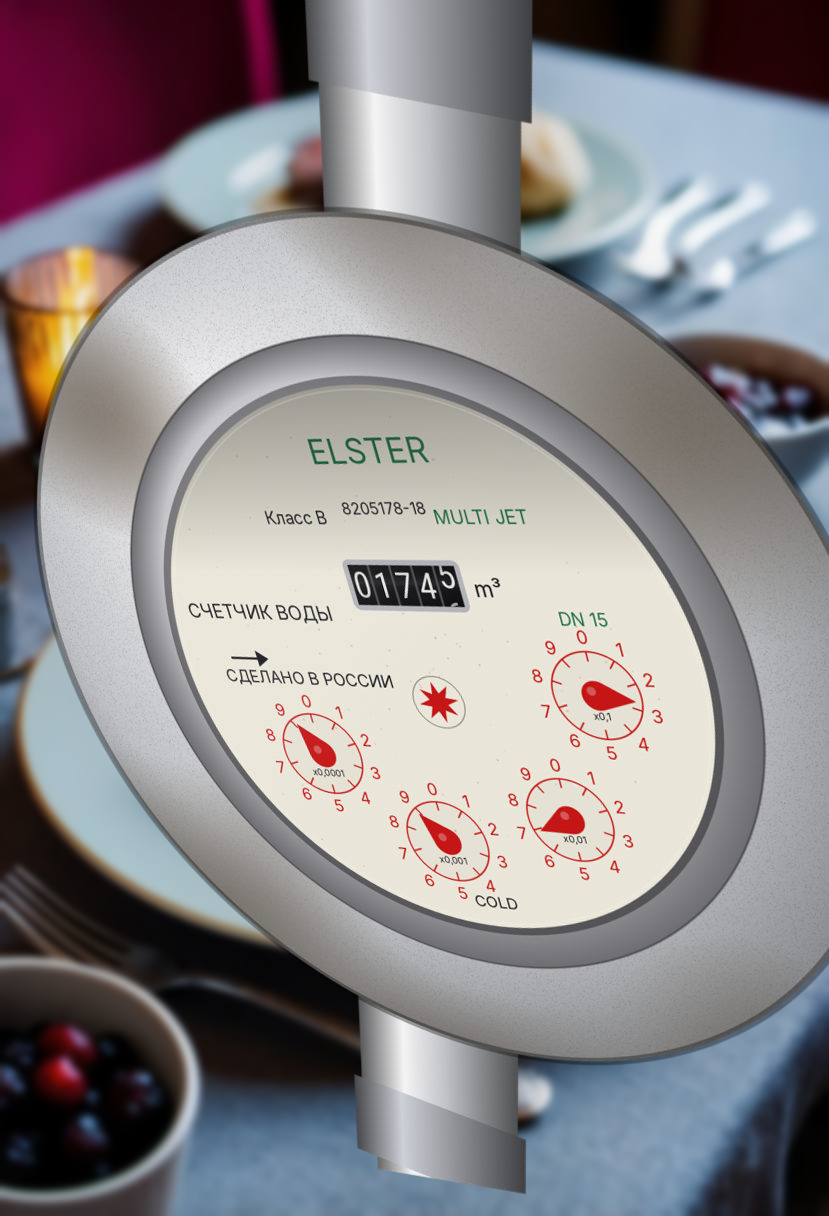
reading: 1745.2689m³
